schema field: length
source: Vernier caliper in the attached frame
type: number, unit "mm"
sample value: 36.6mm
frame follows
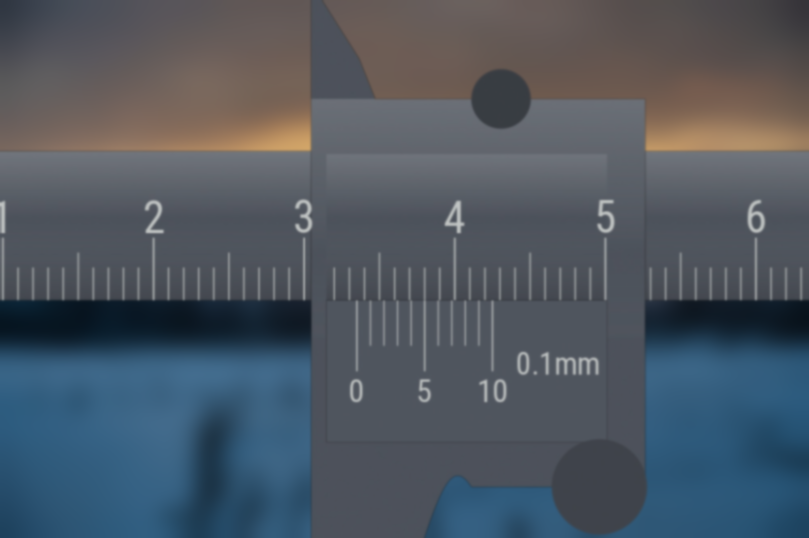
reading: 33.5mm
